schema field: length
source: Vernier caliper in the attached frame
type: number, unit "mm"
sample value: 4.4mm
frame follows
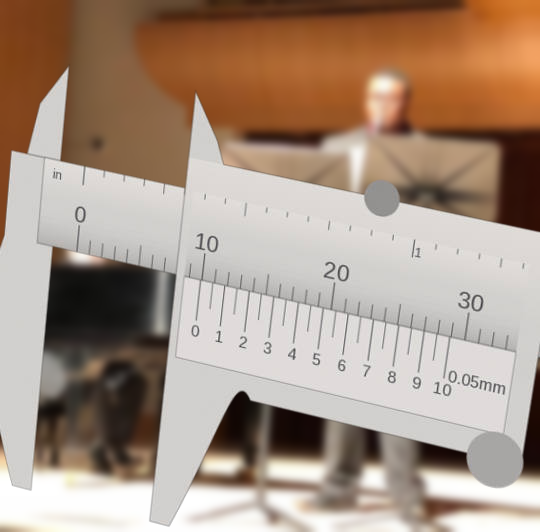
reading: 9.9mm
